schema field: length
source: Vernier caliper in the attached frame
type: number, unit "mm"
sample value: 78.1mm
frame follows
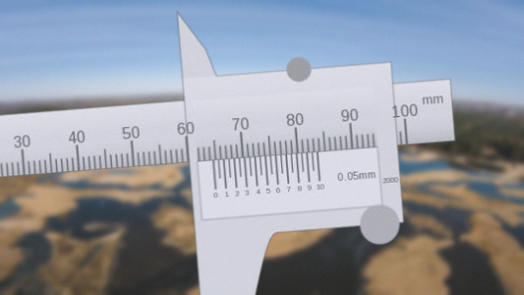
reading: 64.6mm
